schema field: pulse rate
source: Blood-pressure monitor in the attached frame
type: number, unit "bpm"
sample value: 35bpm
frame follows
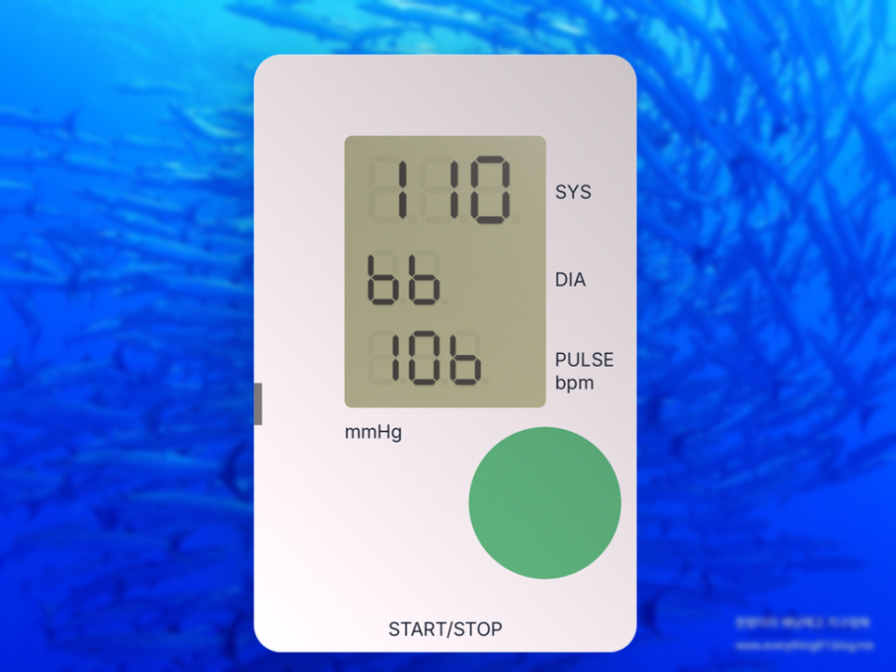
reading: 106bpm
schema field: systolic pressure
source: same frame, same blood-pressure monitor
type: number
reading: 110mmHg
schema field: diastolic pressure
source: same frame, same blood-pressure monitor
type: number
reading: 66mmHg
